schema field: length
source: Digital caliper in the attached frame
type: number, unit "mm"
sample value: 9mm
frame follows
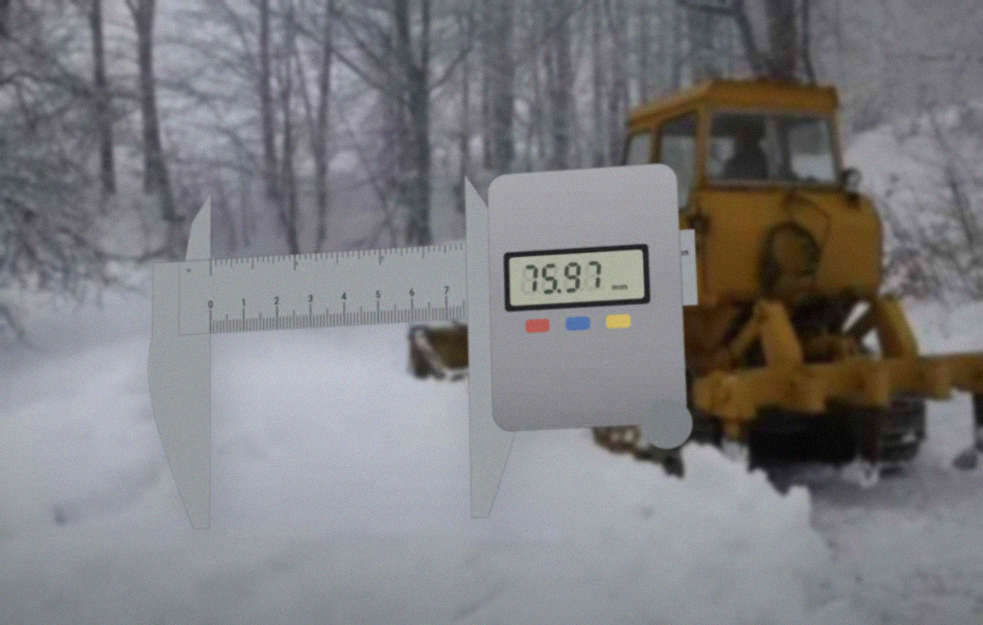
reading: 75.97mm
